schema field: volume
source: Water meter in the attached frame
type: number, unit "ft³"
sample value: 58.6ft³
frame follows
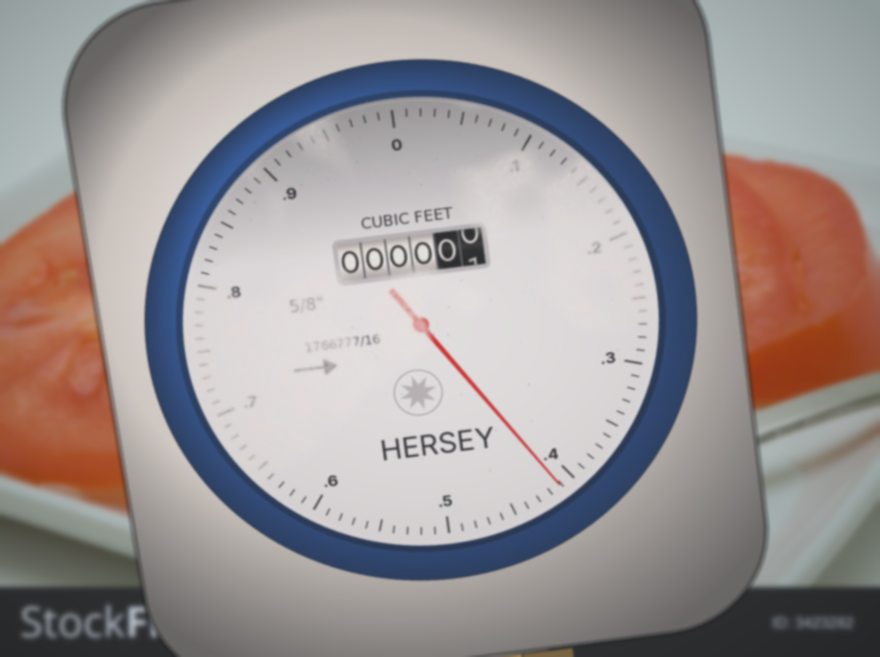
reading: 0.41ft³
